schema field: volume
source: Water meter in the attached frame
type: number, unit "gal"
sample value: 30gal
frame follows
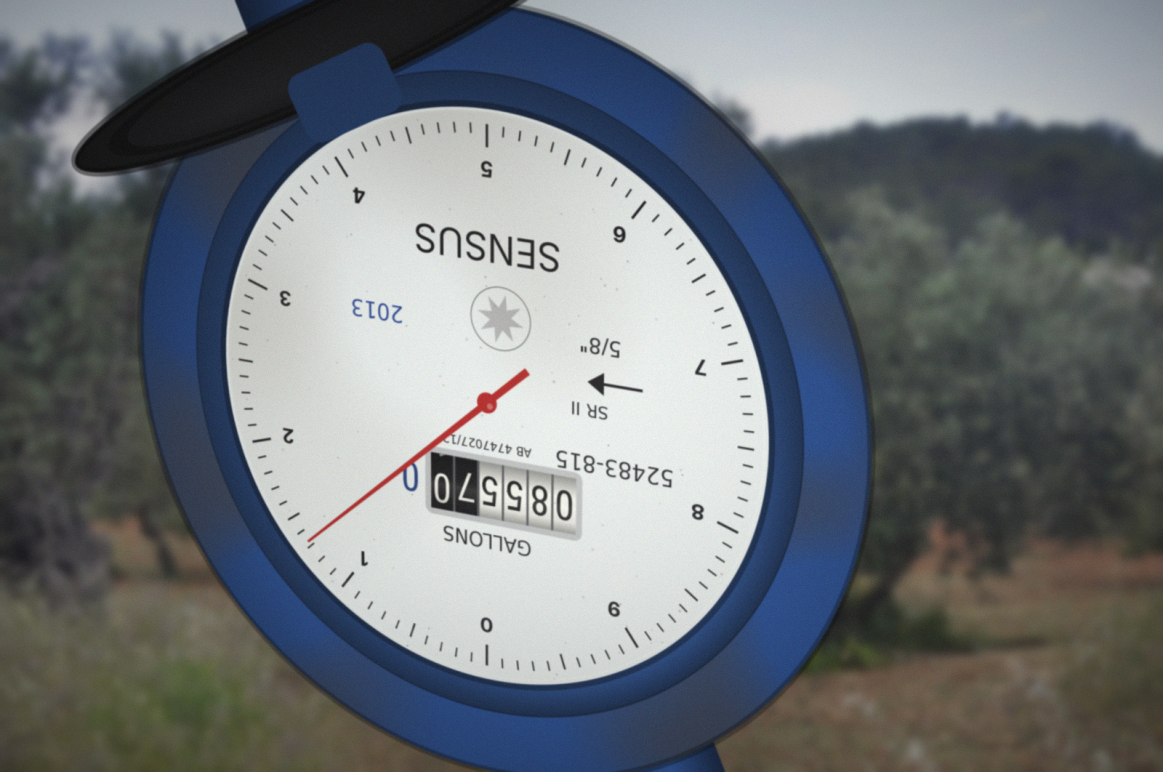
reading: 855701.3gal
